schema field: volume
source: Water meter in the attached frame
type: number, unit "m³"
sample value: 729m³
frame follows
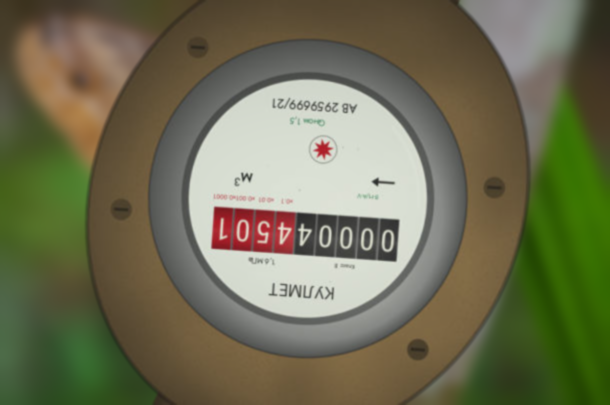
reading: 4.4501m³
